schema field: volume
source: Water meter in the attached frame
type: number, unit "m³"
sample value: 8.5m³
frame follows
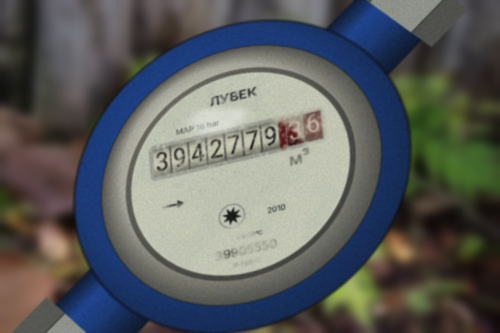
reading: 3942779.36m³
